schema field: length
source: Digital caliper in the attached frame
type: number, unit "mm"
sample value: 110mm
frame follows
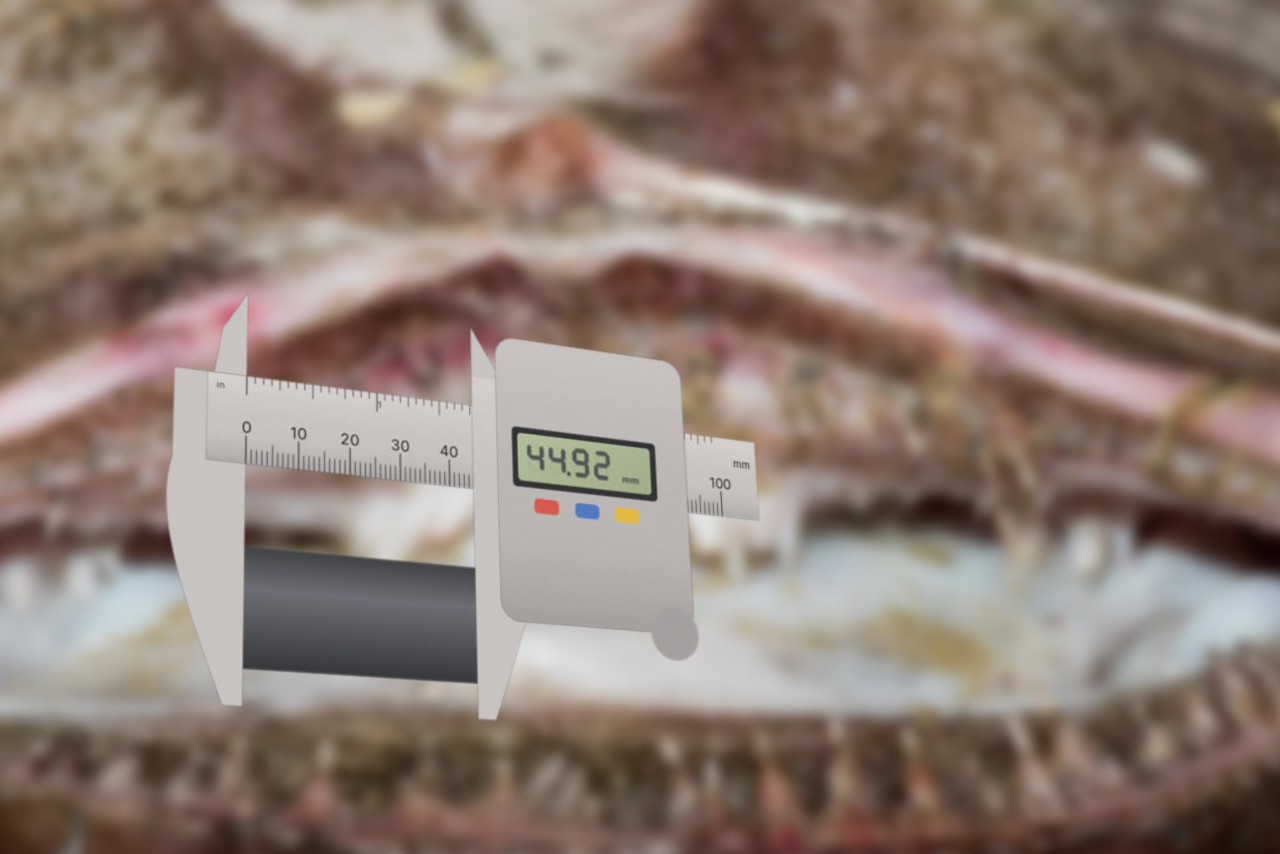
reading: 44.92mm
